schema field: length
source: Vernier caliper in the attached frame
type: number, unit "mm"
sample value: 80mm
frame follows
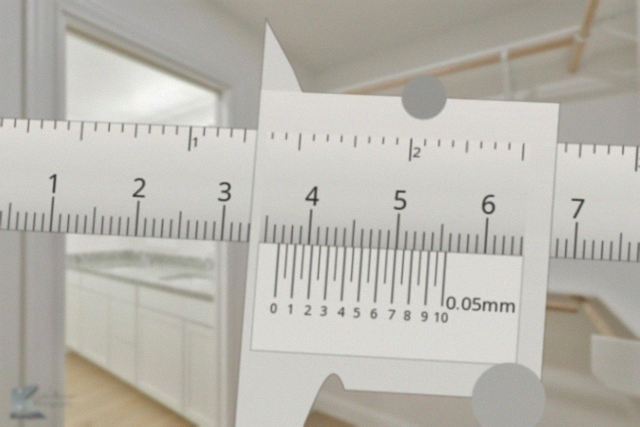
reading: 36.6mm
